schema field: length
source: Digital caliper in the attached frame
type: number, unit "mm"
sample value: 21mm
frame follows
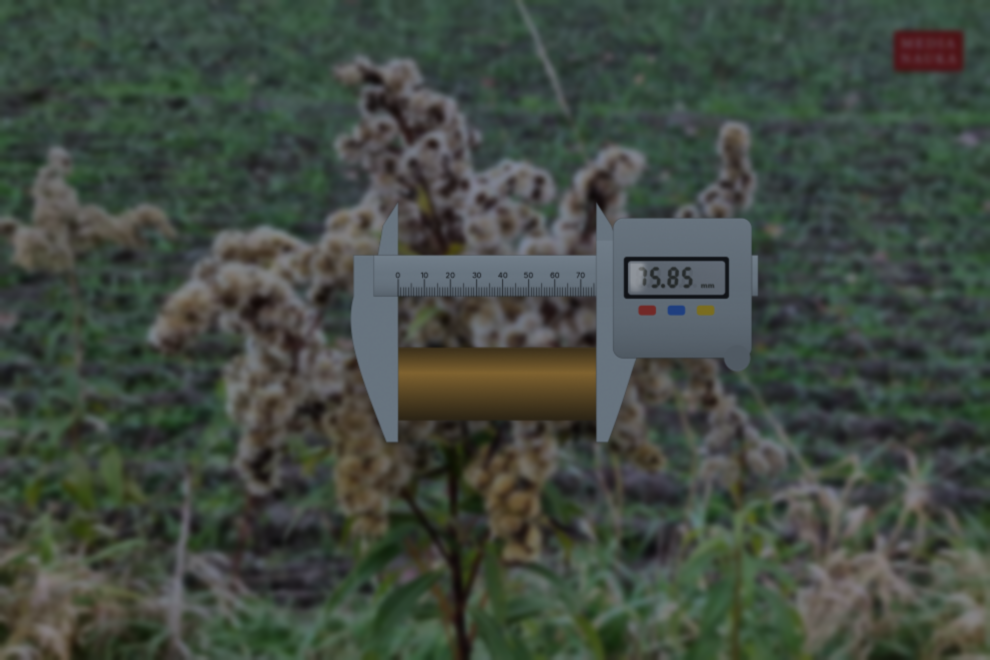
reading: 75.85mm
